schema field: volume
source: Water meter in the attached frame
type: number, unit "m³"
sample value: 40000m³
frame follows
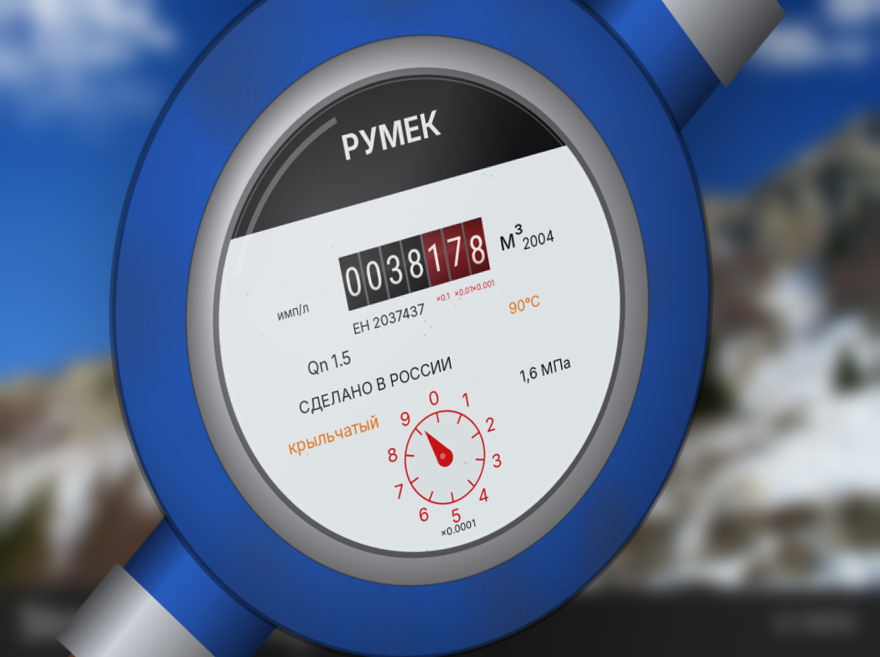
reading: 38.1779m³
